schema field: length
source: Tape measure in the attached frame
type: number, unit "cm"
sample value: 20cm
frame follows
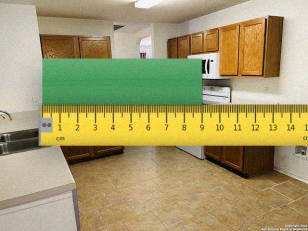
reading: 9cm
